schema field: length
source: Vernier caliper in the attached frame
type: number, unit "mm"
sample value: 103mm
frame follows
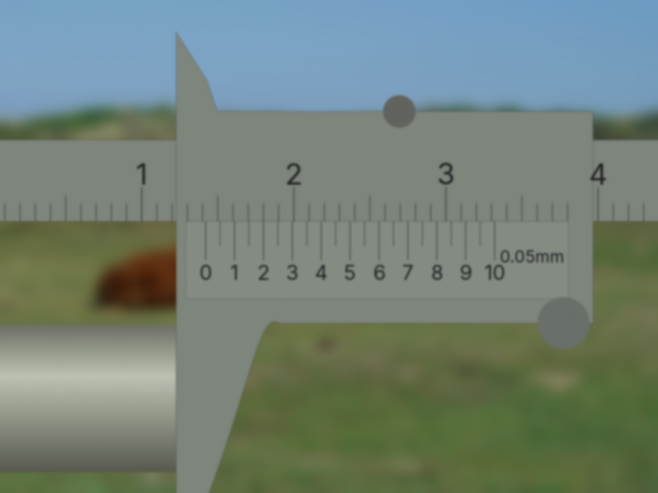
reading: 14.2mm
